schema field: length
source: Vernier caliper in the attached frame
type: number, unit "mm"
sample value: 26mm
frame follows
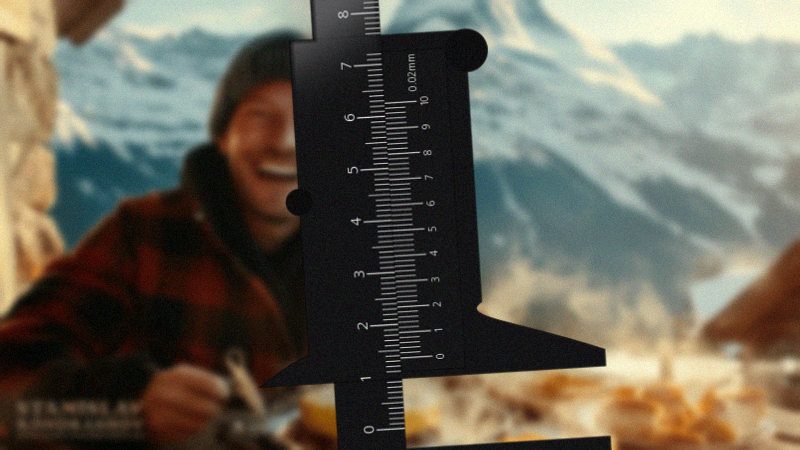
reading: 13.5mm
